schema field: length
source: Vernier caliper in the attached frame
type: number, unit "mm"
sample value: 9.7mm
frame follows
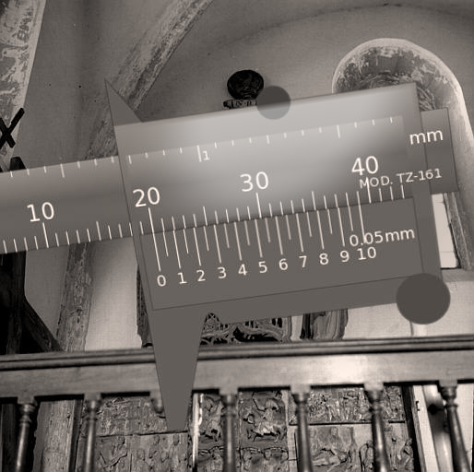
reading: 20.0mm
